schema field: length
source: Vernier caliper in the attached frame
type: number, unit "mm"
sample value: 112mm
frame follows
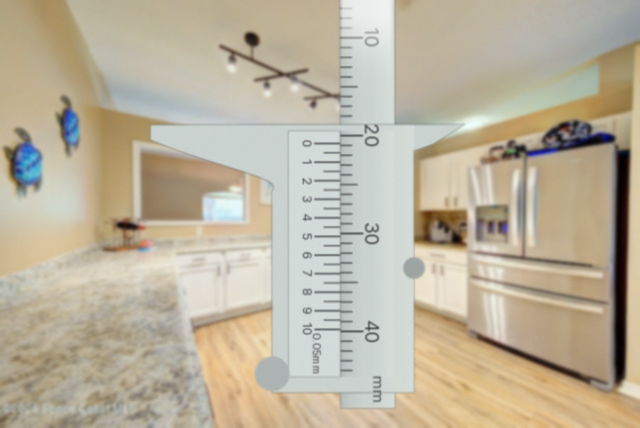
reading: 20.8mm
